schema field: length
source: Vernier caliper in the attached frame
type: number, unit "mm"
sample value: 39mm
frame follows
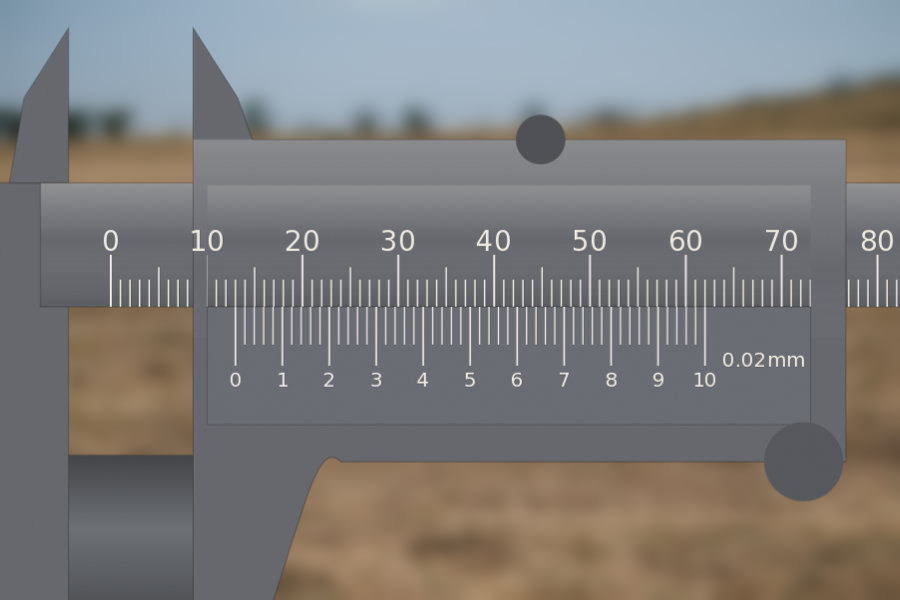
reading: 13.0mm
